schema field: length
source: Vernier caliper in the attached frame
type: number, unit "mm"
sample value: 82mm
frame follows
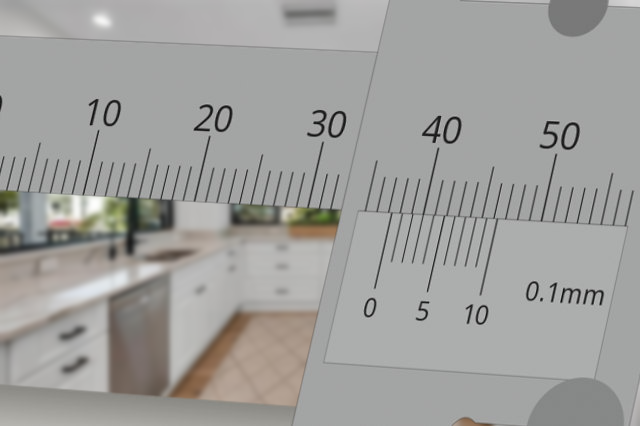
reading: 37.3mm
